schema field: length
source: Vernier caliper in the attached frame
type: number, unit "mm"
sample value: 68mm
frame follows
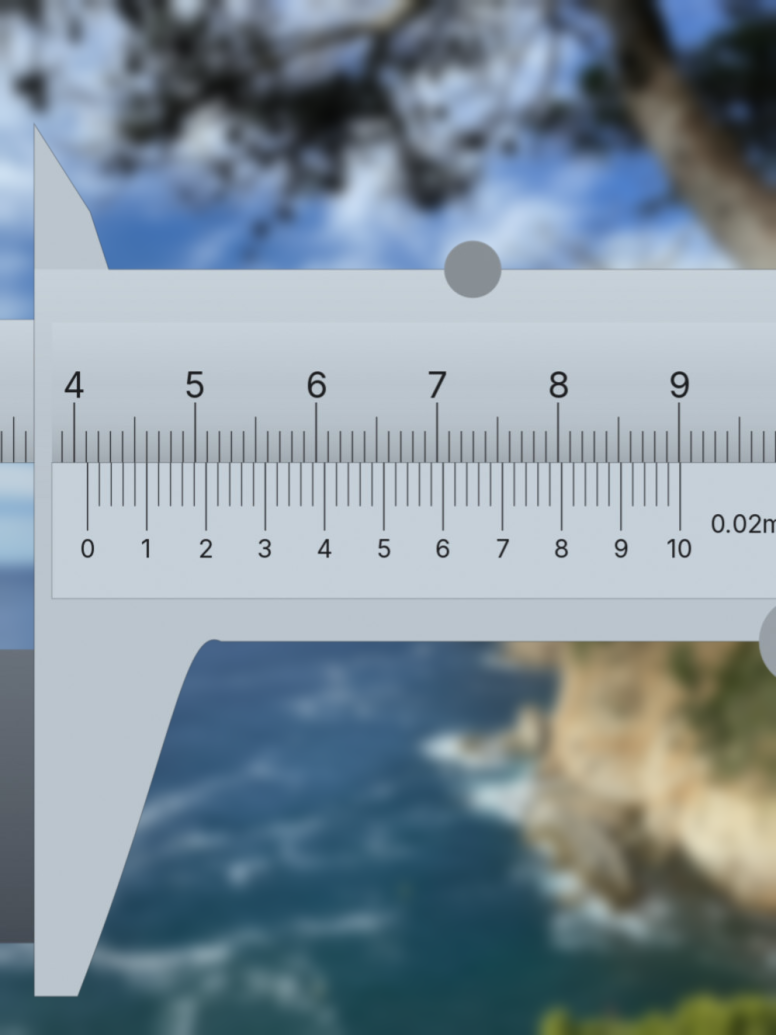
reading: 41.1mm
